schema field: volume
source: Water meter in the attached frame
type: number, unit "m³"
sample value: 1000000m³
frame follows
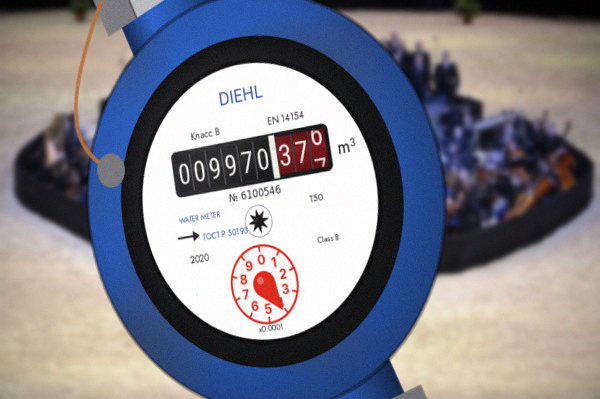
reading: 9970.3764m³
